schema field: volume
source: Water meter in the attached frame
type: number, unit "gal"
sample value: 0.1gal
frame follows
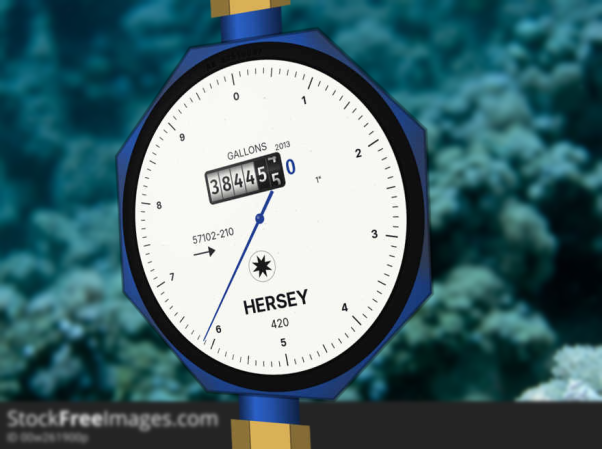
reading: 3844546.1gal
